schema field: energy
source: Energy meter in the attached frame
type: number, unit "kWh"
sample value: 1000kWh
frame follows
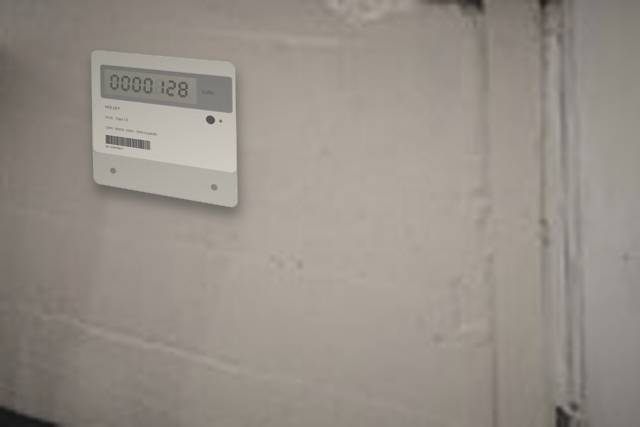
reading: 128kWh
